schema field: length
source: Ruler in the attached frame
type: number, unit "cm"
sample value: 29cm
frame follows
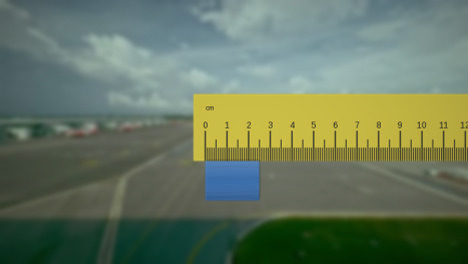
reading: 2.5cm
